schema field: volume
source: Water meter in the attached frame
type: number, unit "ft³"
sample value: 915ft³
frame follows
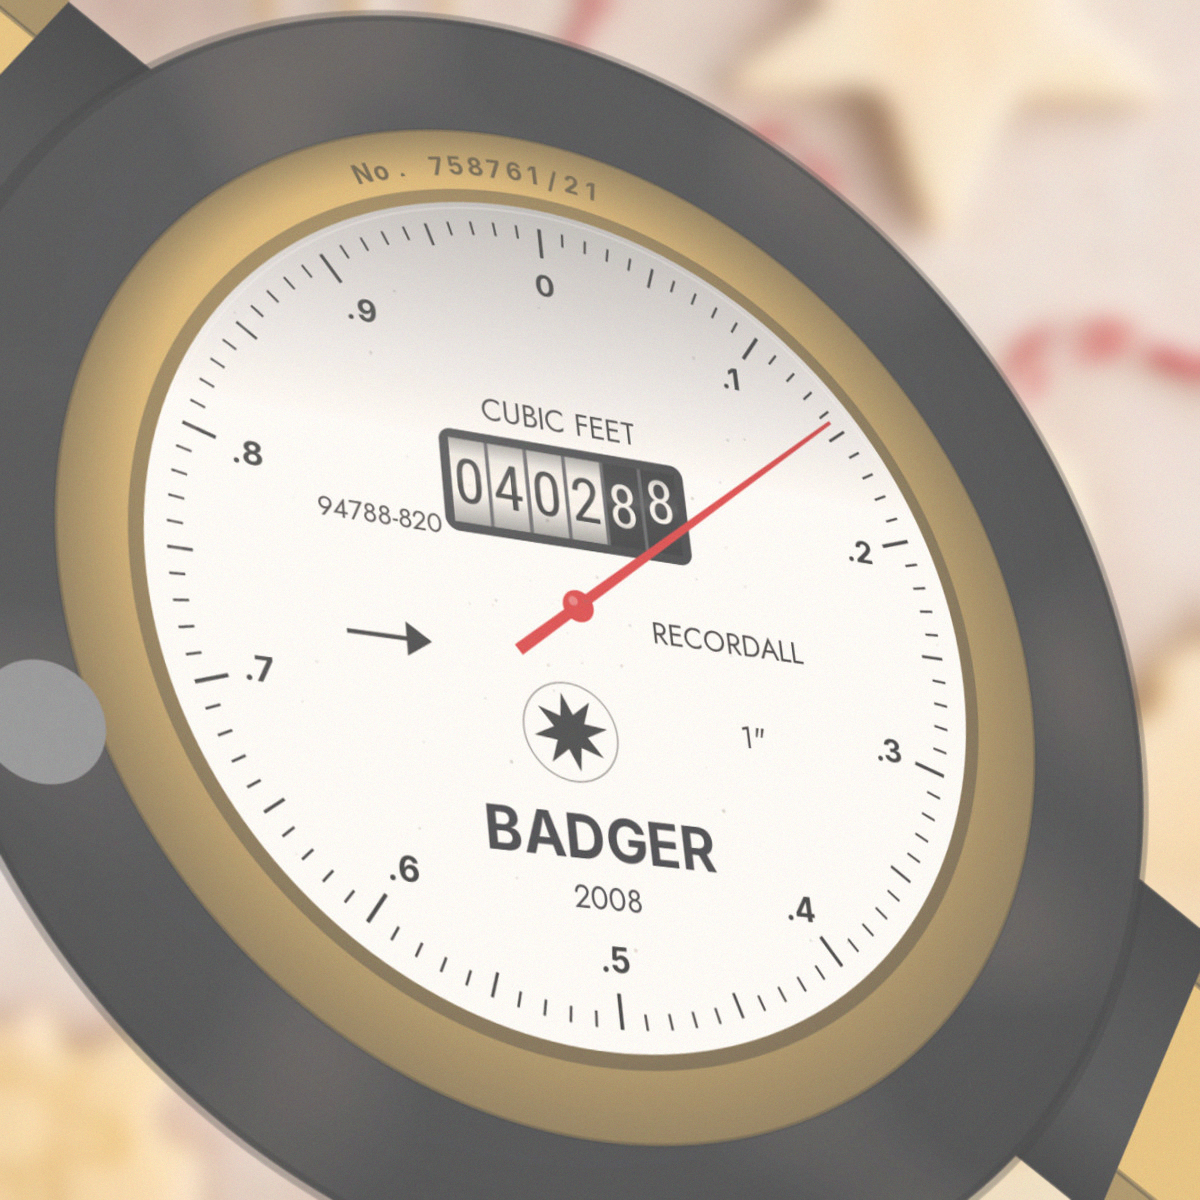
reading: 40288.14ft³
